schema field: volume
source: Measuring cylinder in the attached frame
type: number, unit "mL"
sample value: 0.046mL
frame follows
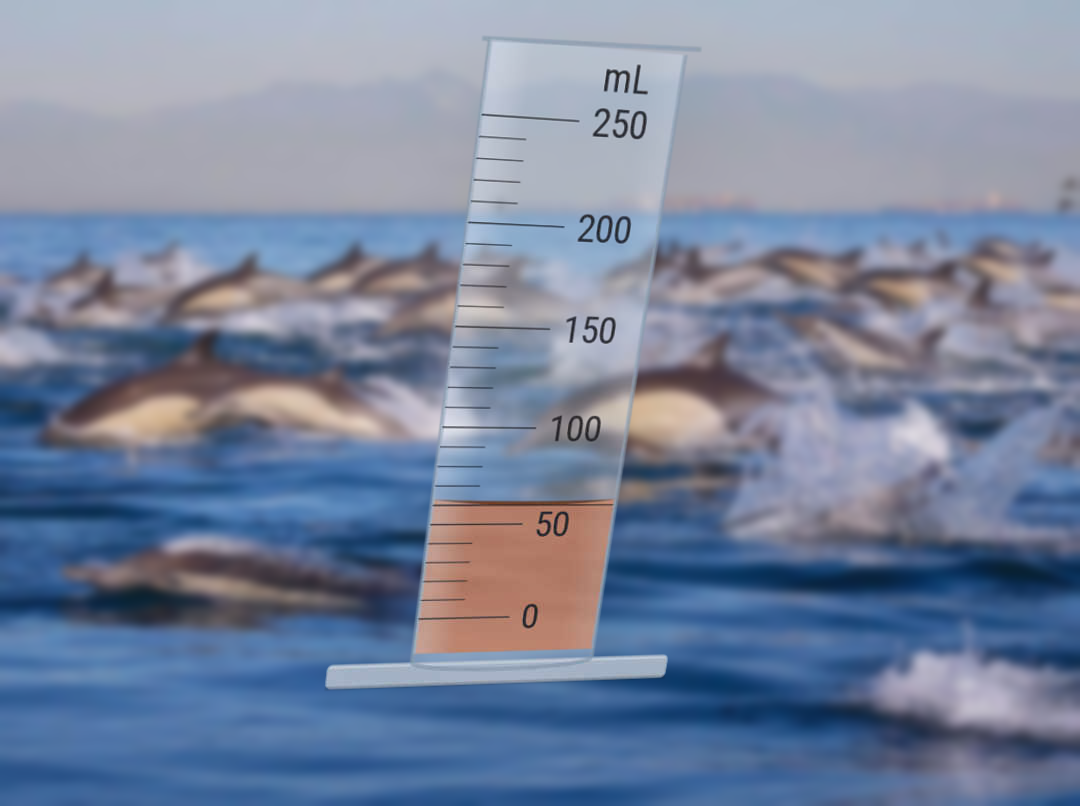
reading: 60mL
